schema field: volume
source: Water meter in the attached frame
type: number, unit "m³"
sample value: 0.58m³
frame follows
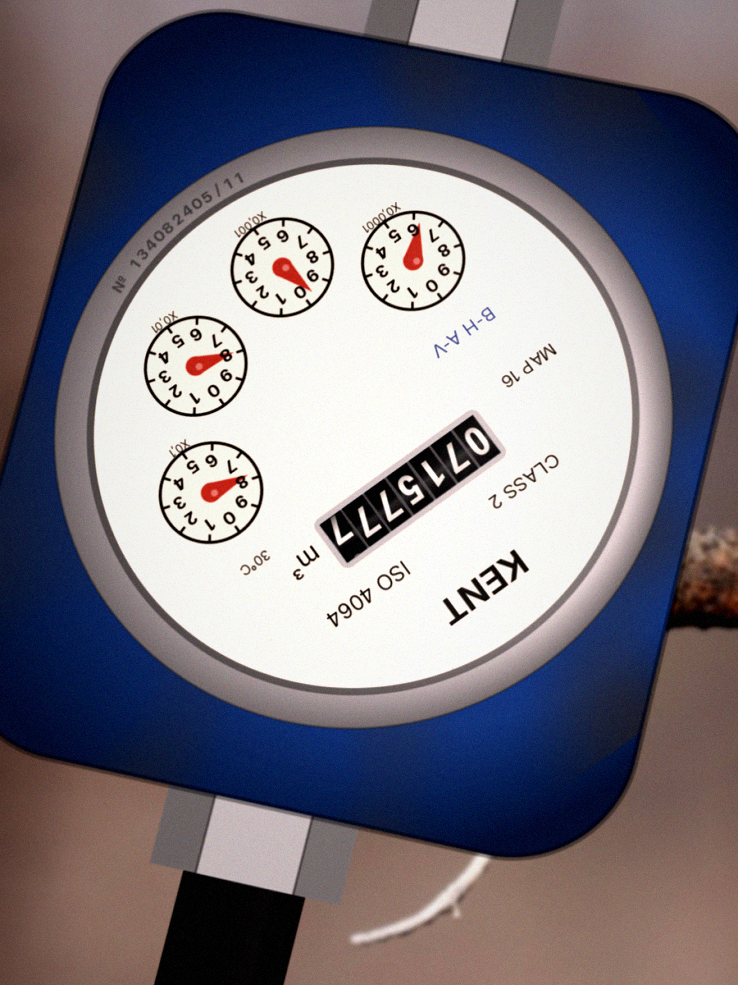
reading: 715776.7796m³
